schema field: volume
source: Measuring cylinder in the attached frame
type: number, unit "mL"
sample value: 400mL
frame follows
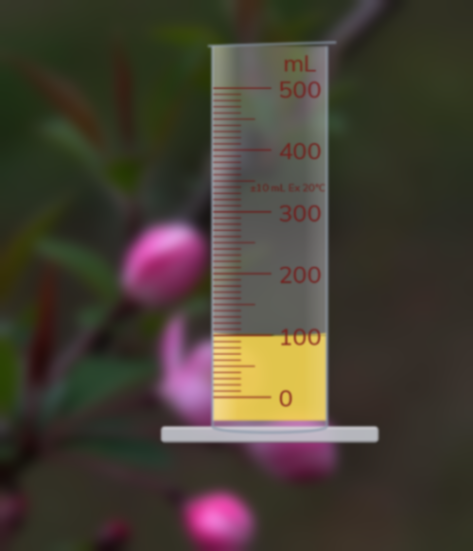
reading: 100mL
